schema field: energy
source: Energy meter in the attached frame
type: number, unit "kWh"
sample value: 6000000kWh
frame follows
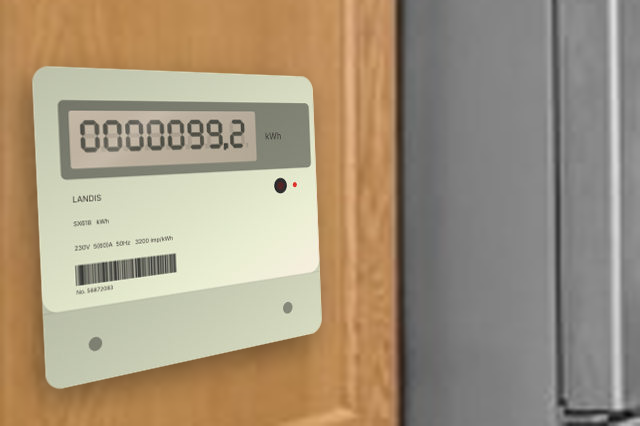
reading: 99.2kWh
